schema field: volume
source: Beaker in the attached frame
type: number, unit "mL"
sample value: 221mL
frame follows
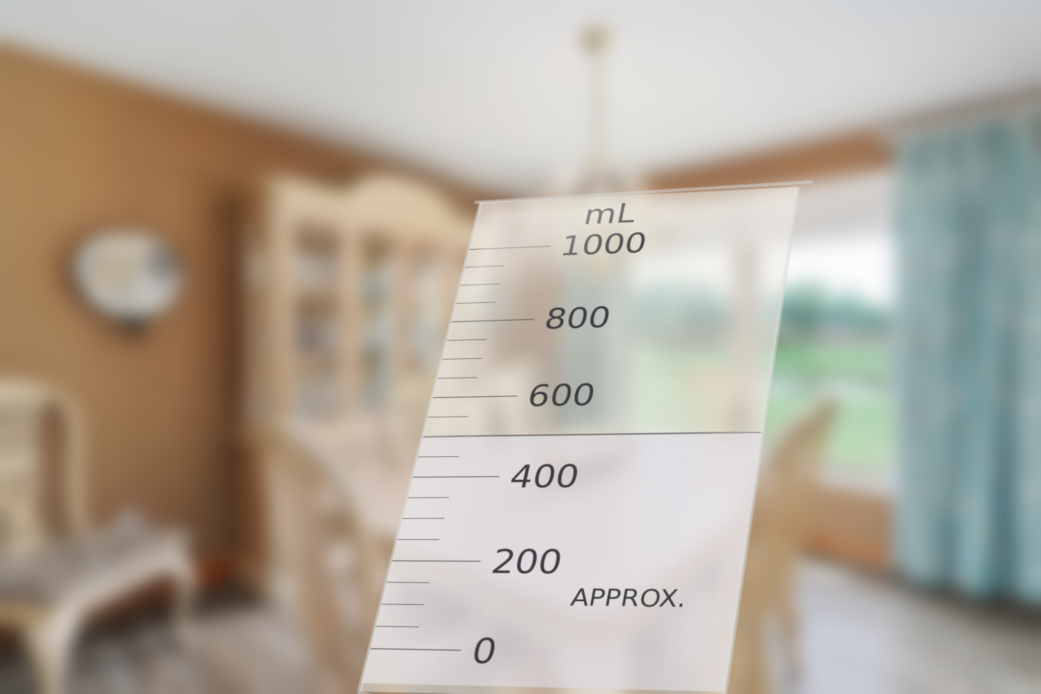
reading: 500mL
